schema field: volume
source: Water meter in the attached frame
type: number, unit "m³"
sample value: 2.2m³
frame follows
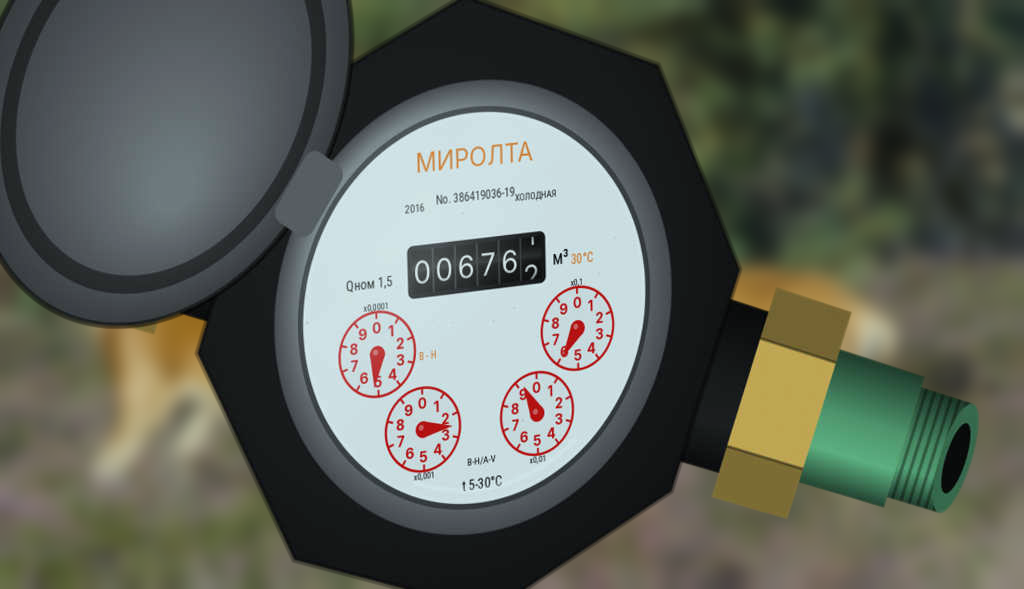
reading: 6761.5925m³
